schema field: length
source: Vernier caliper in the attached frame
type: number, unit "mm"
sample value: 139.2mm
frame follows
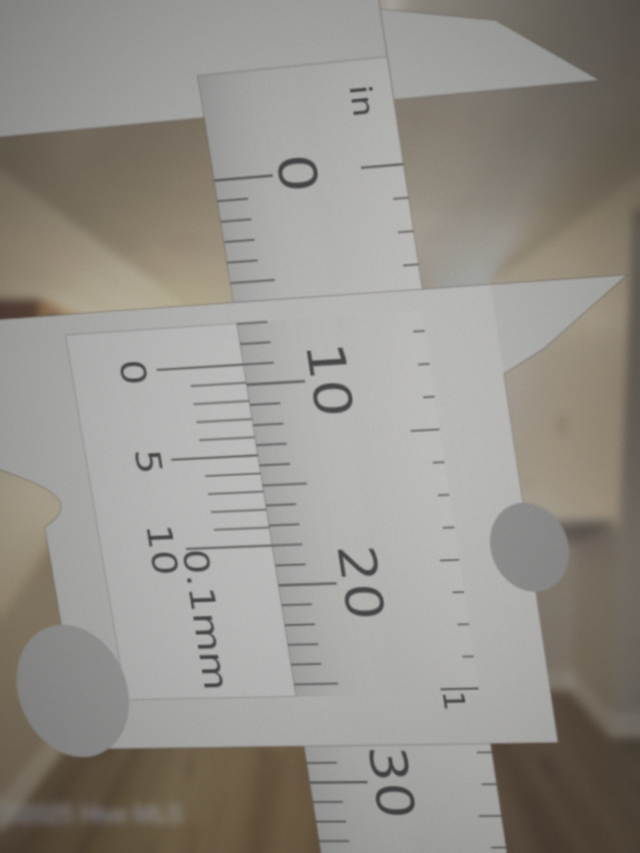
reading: 9.0mm
